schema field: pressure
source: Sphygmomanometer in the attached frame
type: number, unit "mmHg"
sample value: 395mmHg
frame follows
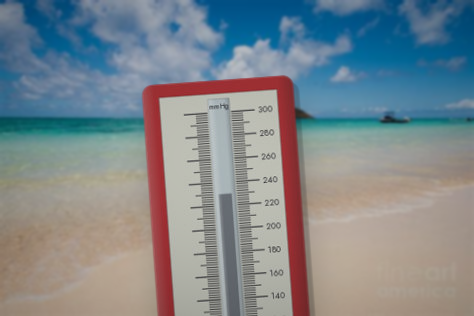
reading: 230mmHg
